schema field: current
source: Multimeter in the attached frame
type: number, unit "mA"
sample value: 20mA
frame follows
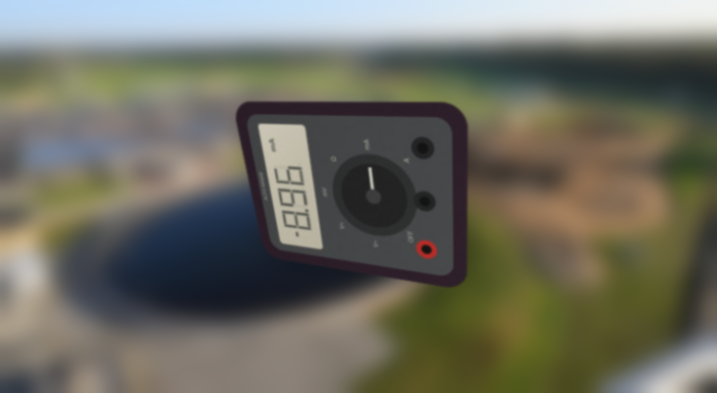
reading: -8.96mA
